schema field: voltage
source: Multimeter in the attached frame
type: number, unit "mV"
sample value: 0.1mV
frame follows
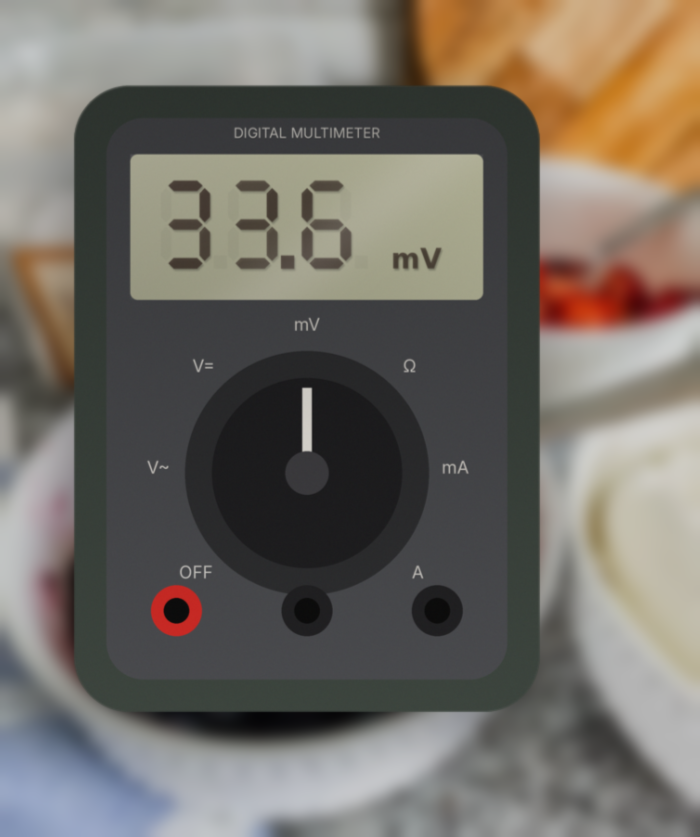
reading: 33.6mV
